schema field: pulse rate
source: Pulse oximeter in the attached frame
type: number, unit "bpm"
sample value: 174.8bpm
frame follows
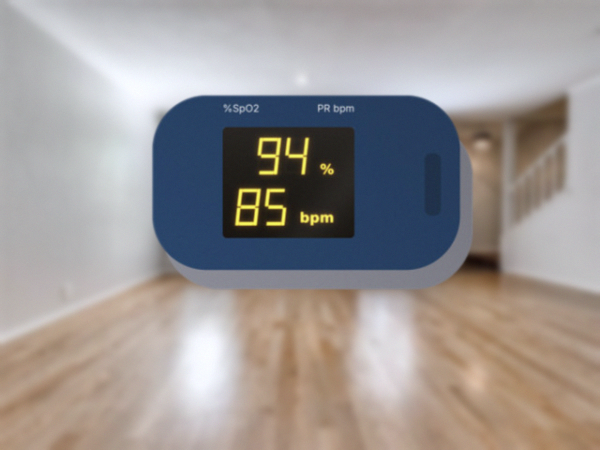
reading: 85bpm
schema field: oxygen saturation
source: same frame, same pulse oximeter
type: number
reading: 94%
